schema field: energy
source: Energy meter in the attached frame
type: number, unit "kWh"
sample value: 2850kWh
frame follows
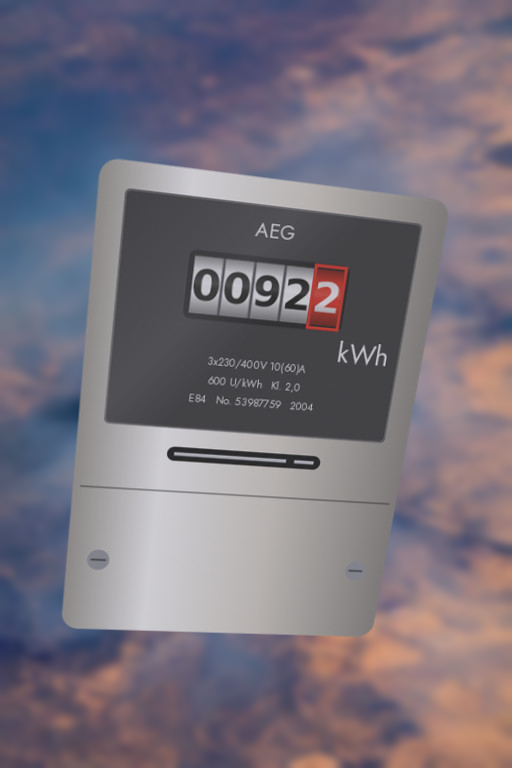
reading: 92.2kWh
